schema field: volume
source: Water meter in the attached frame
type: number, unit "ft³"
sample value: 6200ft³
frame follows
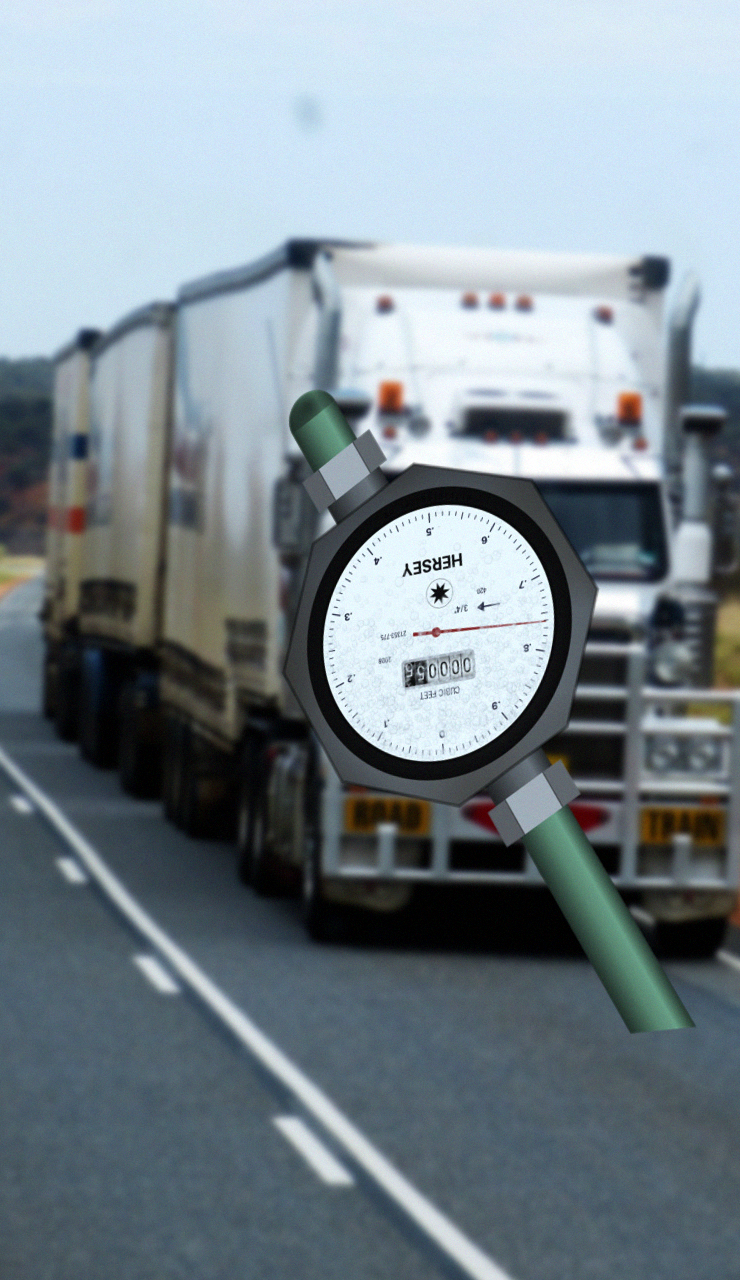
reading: 54.76ft³
